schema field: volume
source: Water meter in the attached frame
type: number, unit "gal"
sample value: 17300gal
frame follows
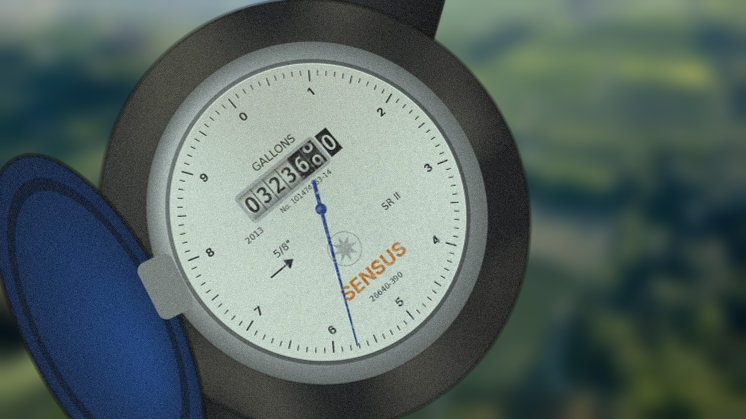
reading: 323685.7gal
